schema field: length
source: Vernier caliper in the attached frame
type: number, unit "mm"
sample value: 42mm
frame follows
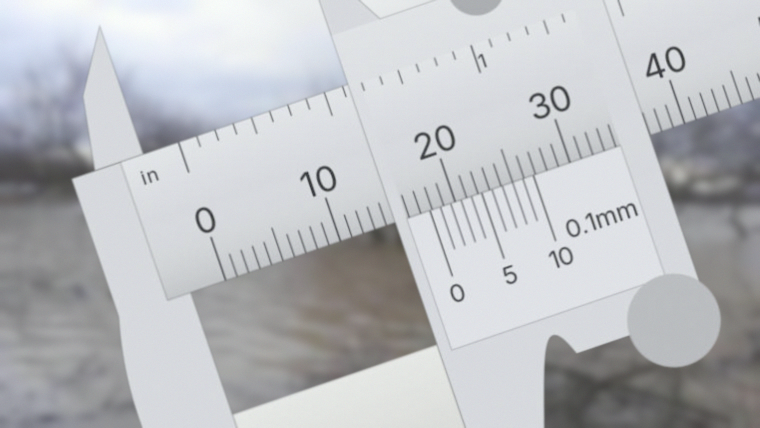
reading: 17.8mm
